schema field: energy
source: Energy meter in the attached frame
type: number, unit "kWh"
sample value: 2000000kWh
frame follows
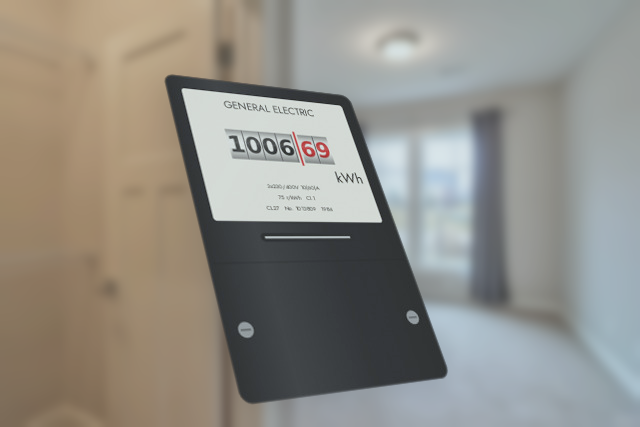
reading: 1006.69kWh
